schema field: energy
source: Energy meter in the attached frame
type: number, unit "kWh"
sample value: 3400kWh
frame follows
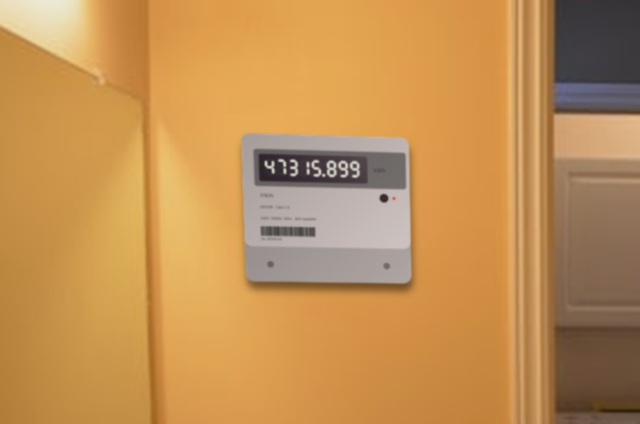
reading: 47315.899kWh
